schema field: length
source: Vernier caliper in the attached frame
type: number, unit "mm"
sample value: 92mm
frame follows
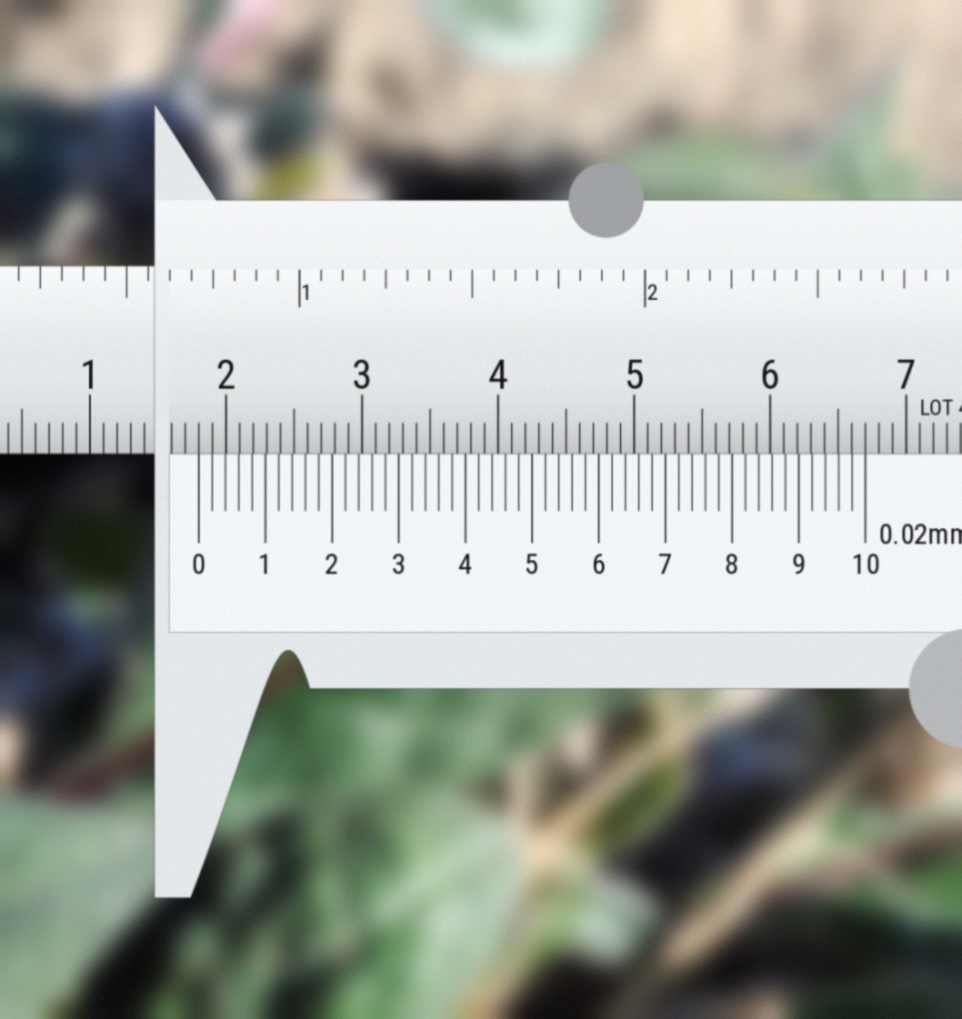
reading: 18.0mm
